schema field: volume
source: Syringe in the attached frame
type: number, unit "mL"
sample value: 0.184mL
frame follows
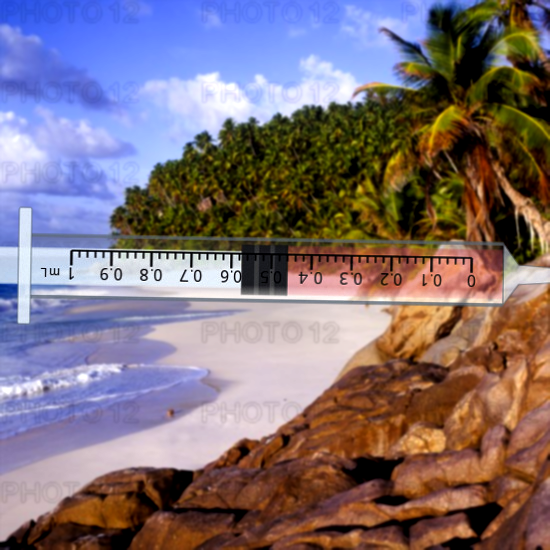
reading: 0.46mL
